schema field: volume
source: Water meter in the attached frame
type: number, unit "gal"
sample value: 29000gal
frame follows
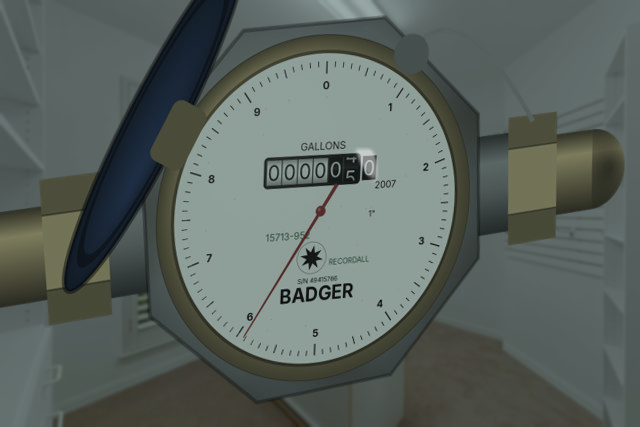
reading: 45.9gal
